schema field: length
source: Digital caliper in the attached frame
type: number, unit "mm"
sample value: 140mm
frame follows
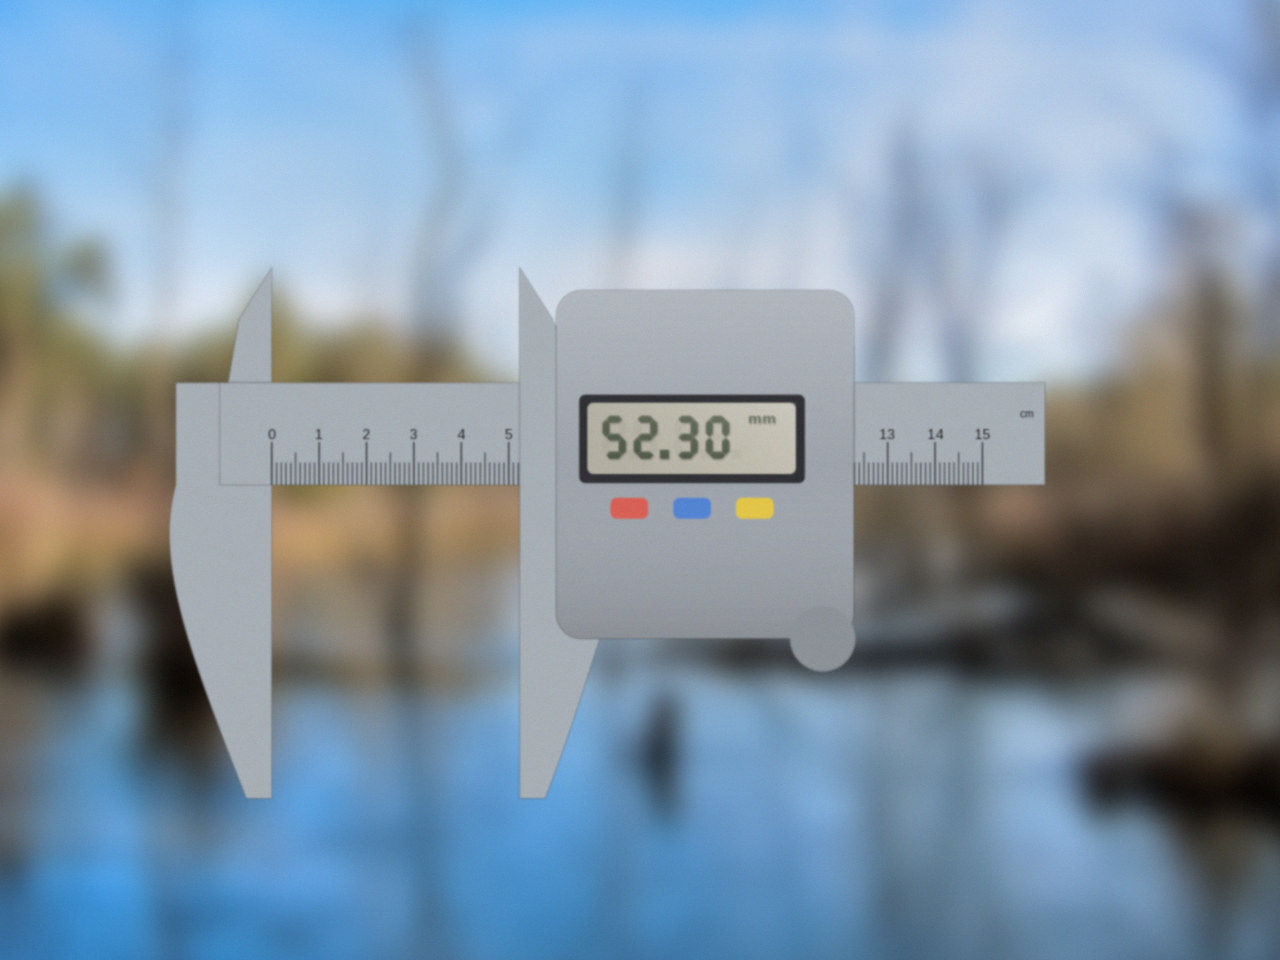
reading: 52.30mm
